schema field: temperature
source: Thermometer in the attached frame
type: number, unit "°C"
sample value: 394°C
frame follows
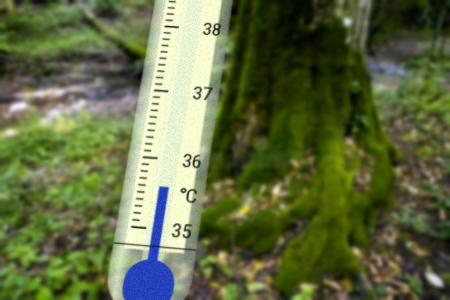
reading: 35.6°C
